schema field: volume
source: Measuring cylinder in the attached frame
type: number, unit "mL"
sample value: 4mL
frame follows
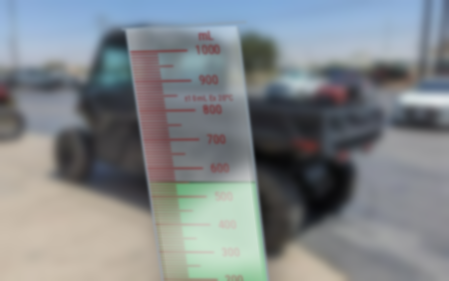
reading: 550mL
